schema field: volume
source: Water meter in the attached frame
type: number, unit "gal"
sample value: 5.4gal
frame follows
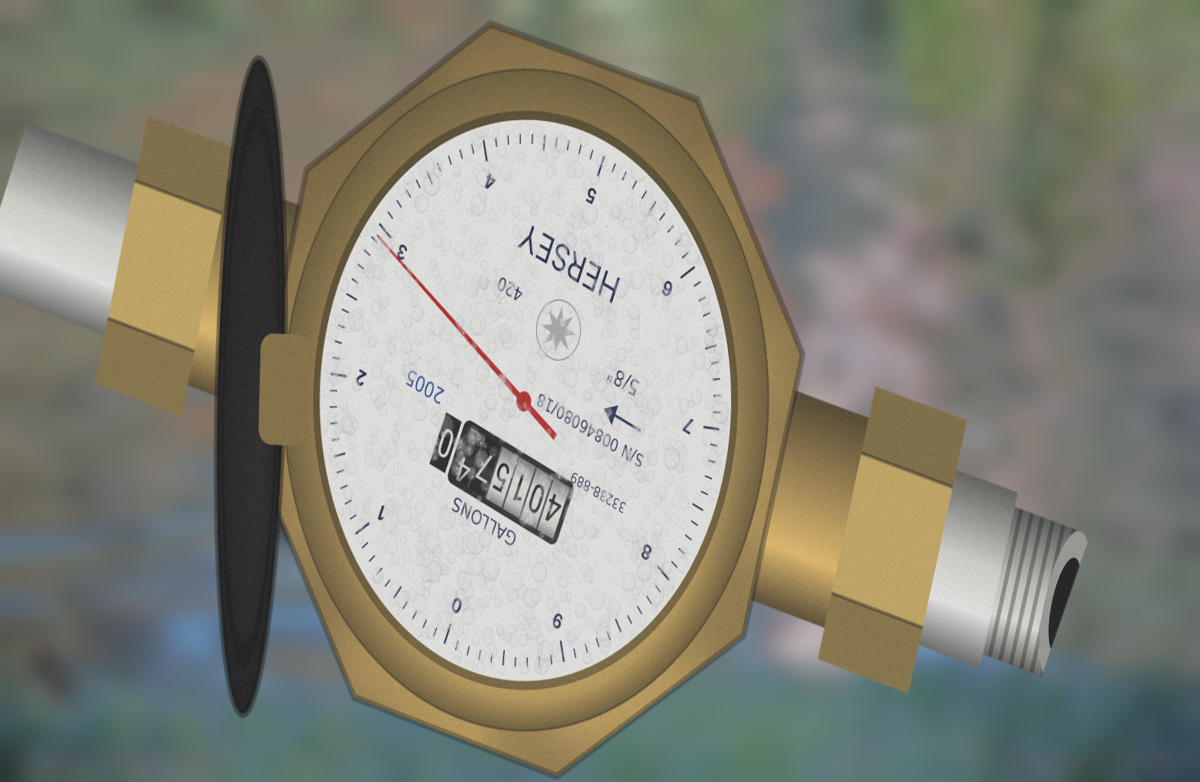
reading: 4015742.9gal
